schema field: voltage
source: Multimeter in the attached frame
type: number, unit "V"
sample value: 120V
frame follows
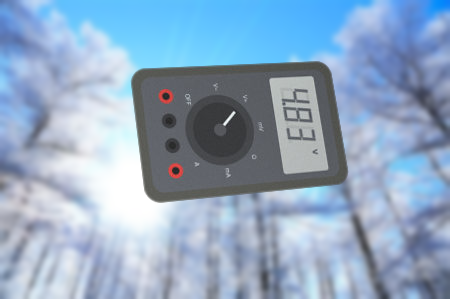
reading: 4.83V
